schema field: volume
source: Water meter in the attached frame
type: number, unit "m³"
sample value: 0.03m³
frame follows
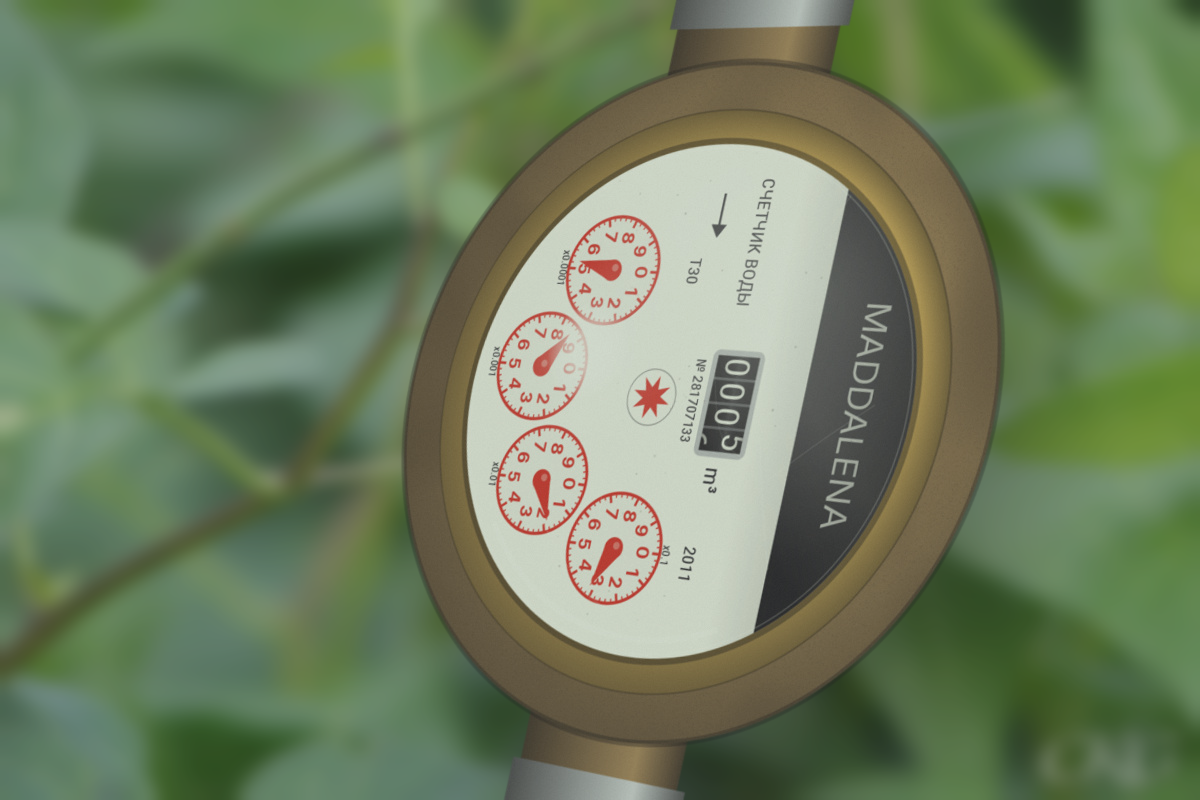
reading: 5.3185m³
